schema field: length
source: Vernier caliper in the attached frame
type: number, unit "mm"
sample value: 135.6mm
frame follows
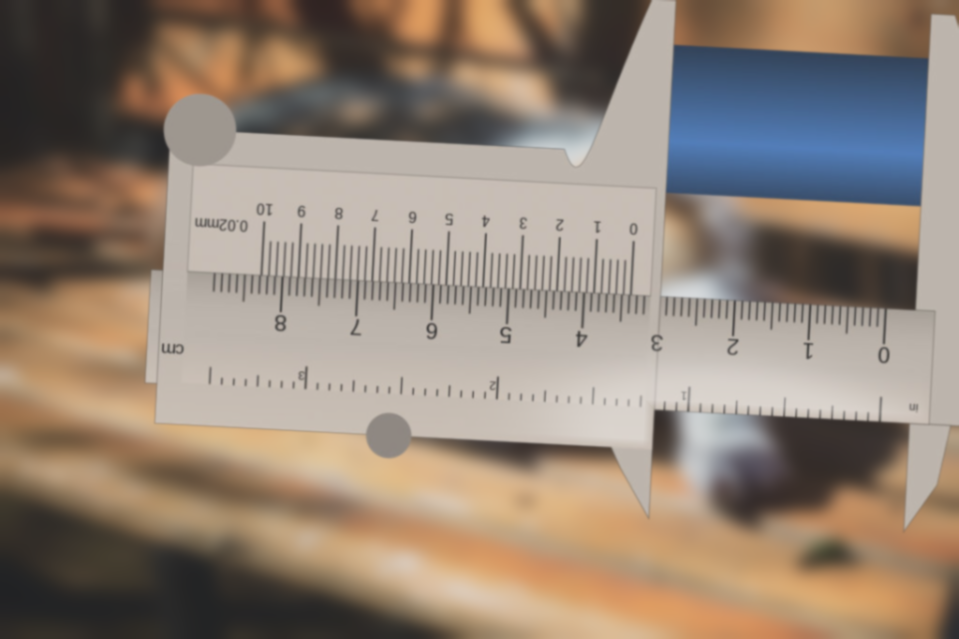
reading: 33.8mm
